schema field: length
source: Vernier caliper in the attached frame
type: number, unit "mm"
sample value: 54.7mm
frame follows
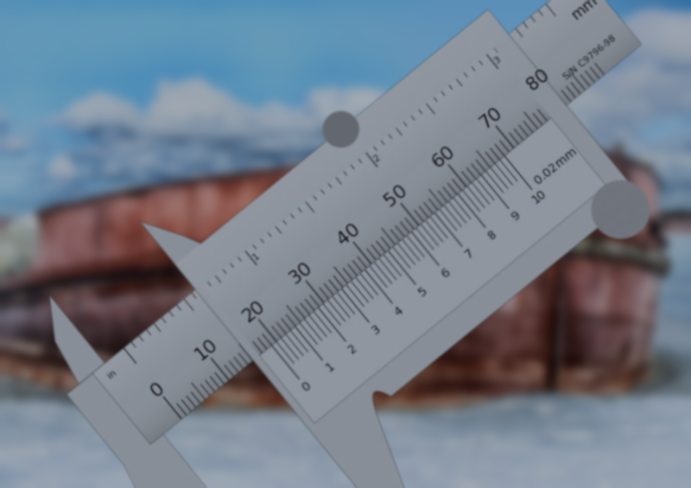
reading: 19.0mm
